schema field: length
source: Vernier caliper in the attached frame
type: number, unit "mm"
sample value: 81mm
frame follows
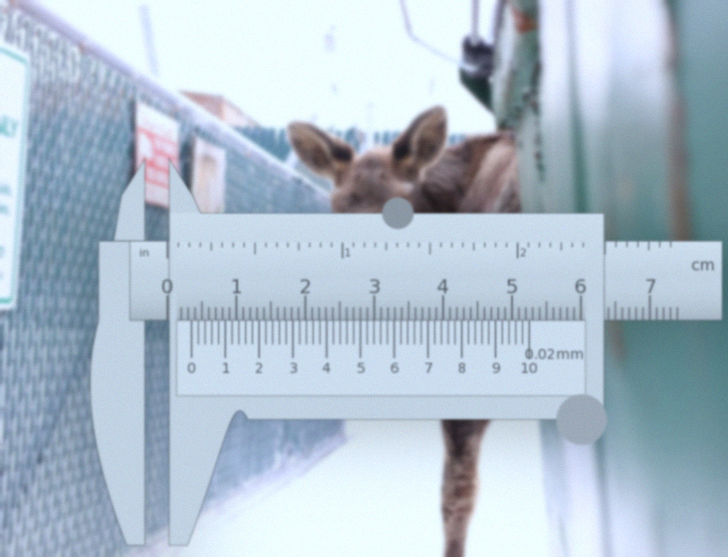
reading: 3.5mm
